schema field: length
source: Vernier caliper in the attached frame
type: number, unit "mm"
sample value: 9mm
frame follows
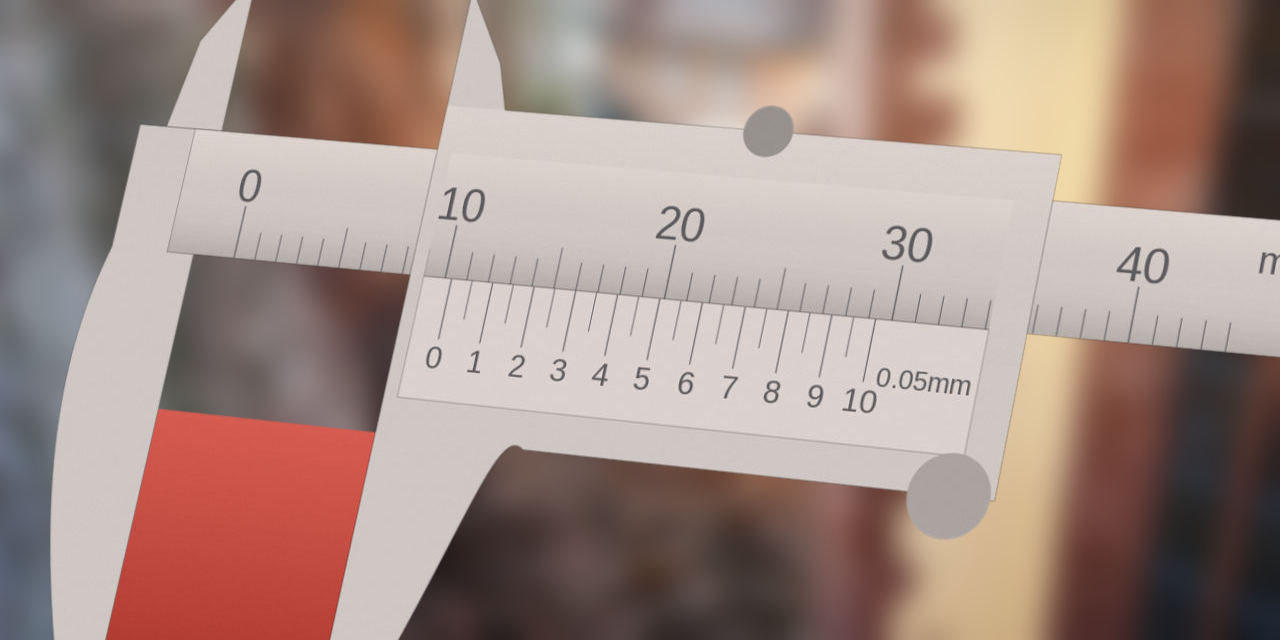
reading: 10.3mm
